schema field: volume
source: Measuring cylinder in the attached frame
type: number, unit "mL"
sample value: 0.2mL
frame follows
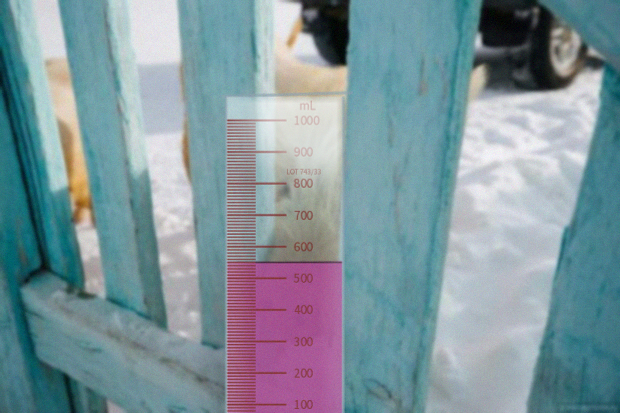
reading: 550mL
